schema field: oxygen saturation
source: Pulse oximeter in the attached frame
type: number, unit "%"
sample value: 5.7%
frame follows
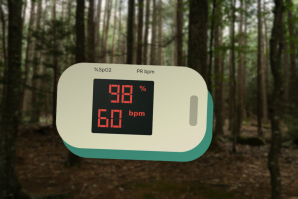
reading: 98%
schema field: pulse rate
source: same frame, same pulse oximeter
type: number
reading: 60bpm
